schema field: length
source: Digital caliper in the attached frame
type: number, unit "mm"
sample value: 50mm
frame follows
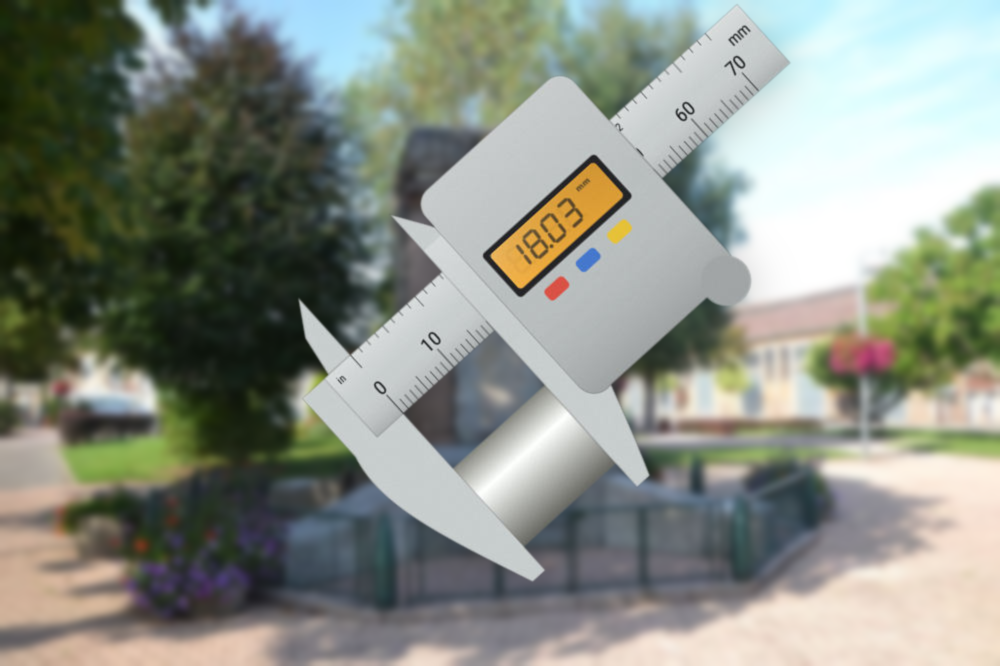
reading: 18.03mm
